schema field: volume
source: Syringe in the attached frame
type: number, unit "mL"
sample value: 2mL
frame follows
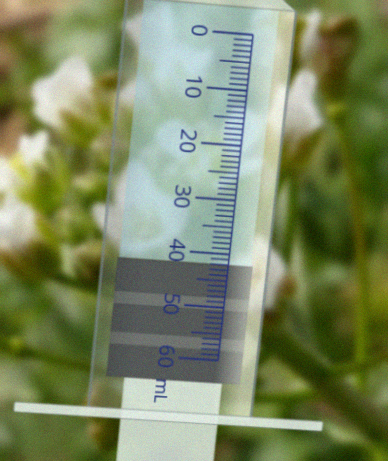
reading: 42mL
